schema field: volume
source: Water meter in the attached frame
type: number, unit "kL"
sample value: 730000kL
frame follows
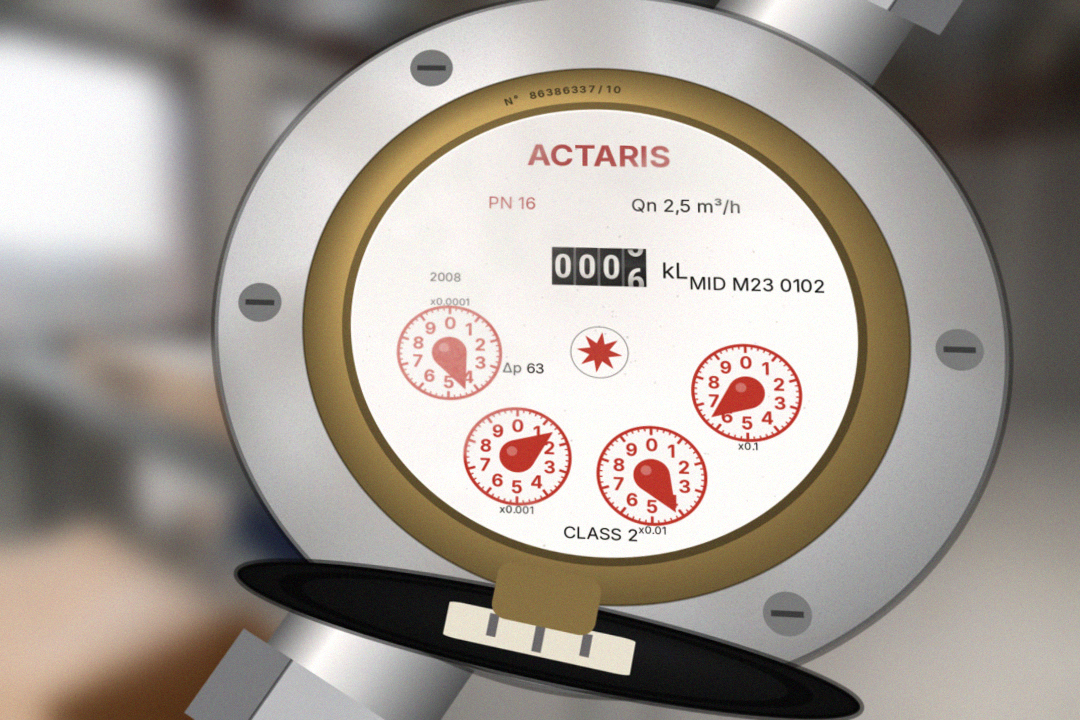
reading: 5.6414kL
